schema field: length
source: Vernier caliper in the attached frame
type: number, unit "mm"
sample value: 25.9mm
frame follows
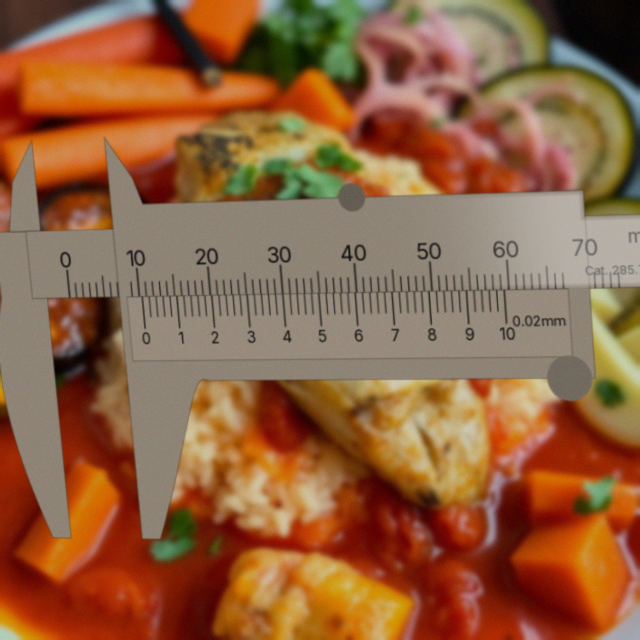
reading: 10.4mm
